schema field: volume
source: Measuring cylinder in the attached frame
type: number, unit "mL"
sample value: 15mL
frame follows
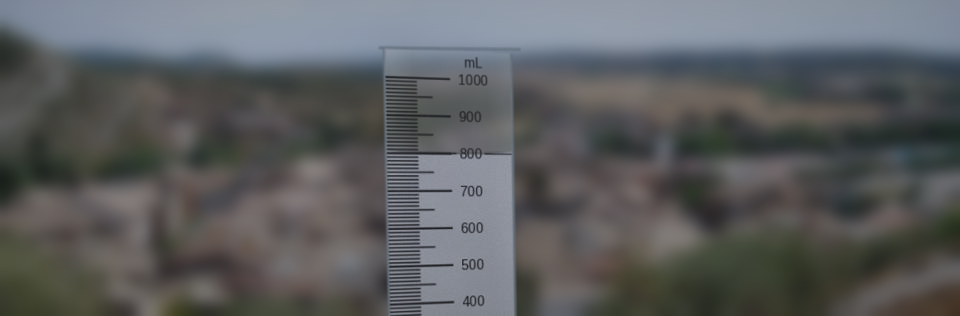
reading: 800mL
